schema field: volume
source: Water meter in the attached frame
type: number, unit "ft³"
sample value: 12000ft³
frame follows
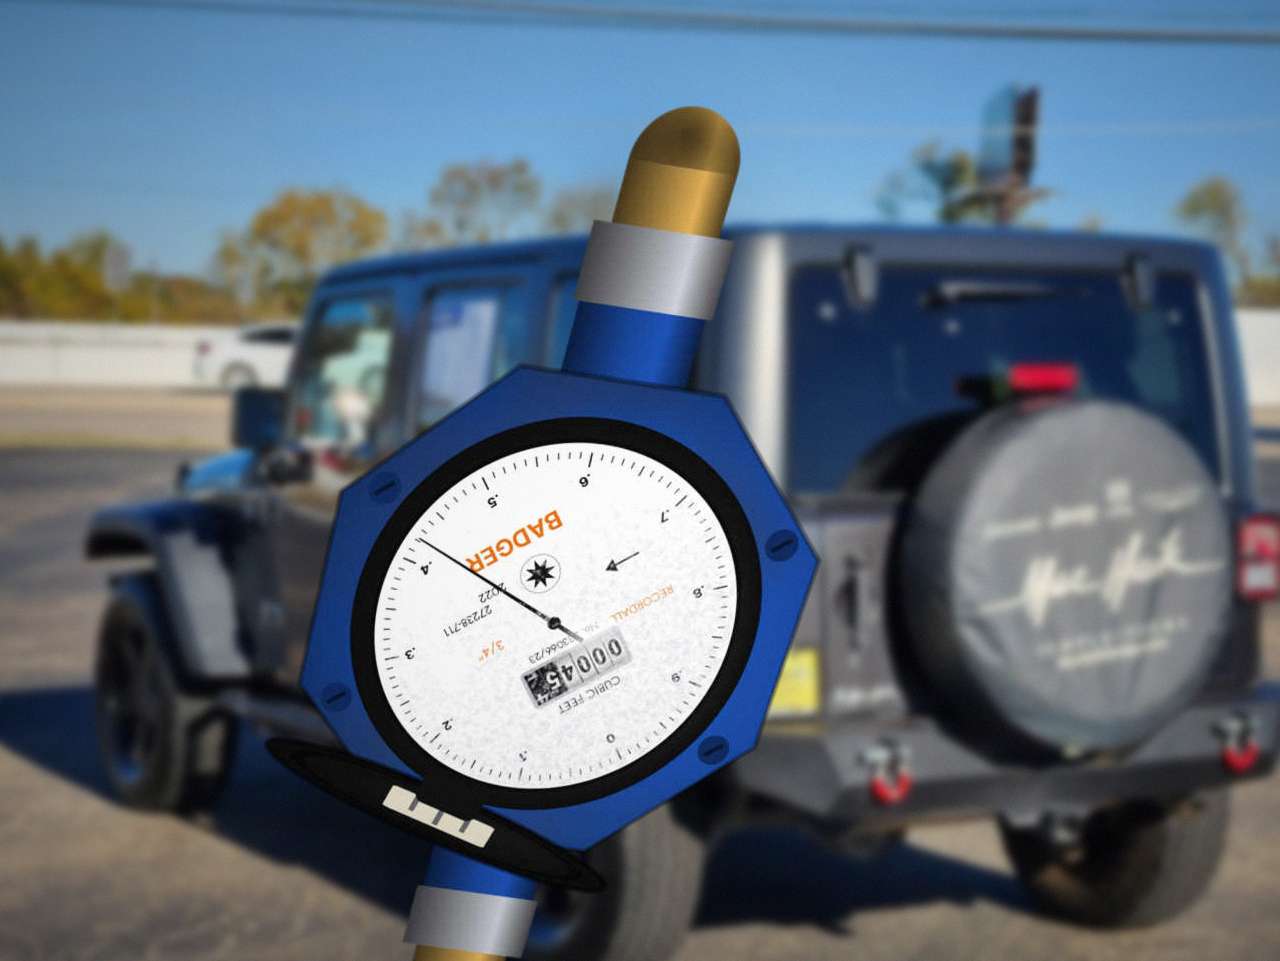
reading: 454.42ft³
